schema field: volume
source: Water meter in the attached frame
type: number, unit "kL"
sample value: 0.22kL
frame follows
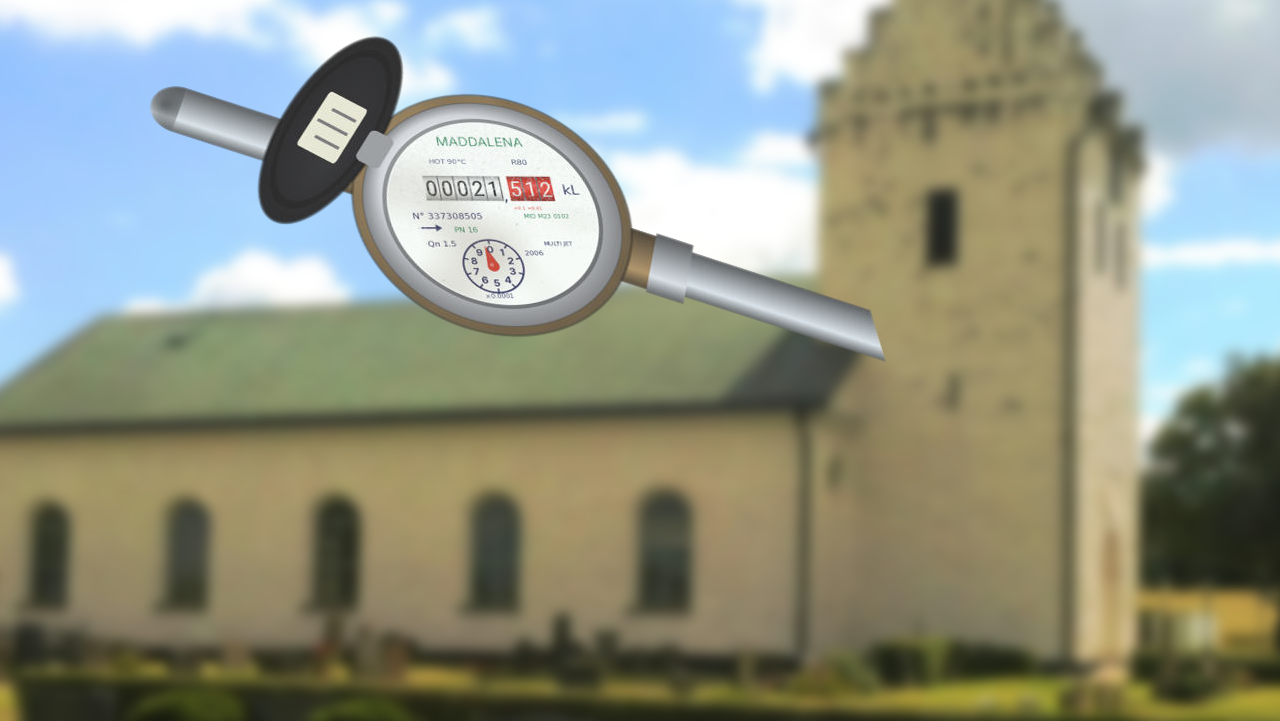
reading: 21.5119kL
